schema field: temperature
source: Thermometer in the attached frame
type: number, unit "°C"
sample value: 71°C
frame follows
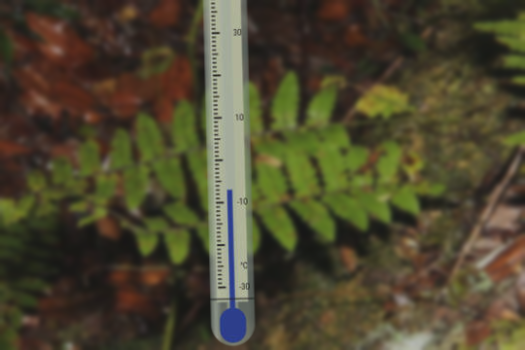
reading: -7°C
